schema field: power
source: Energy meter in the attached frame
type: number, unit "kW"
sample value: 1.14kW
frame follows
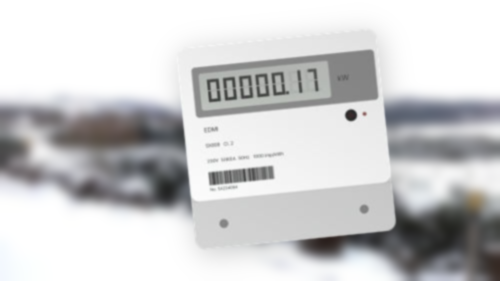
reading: 0.17kW
